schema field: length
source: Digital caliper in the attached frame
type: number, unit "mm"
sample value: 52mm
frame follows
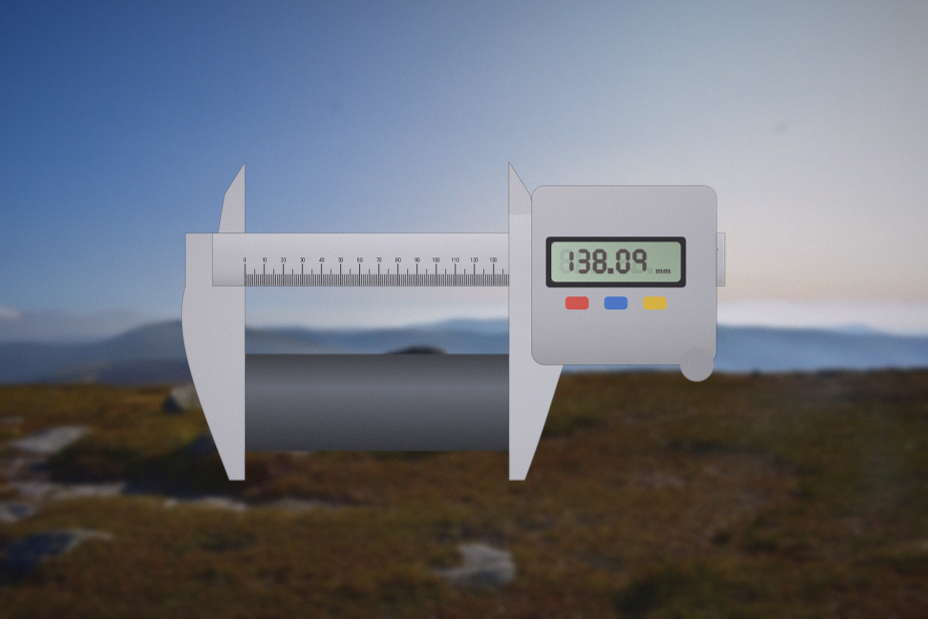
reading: 138.09mm
